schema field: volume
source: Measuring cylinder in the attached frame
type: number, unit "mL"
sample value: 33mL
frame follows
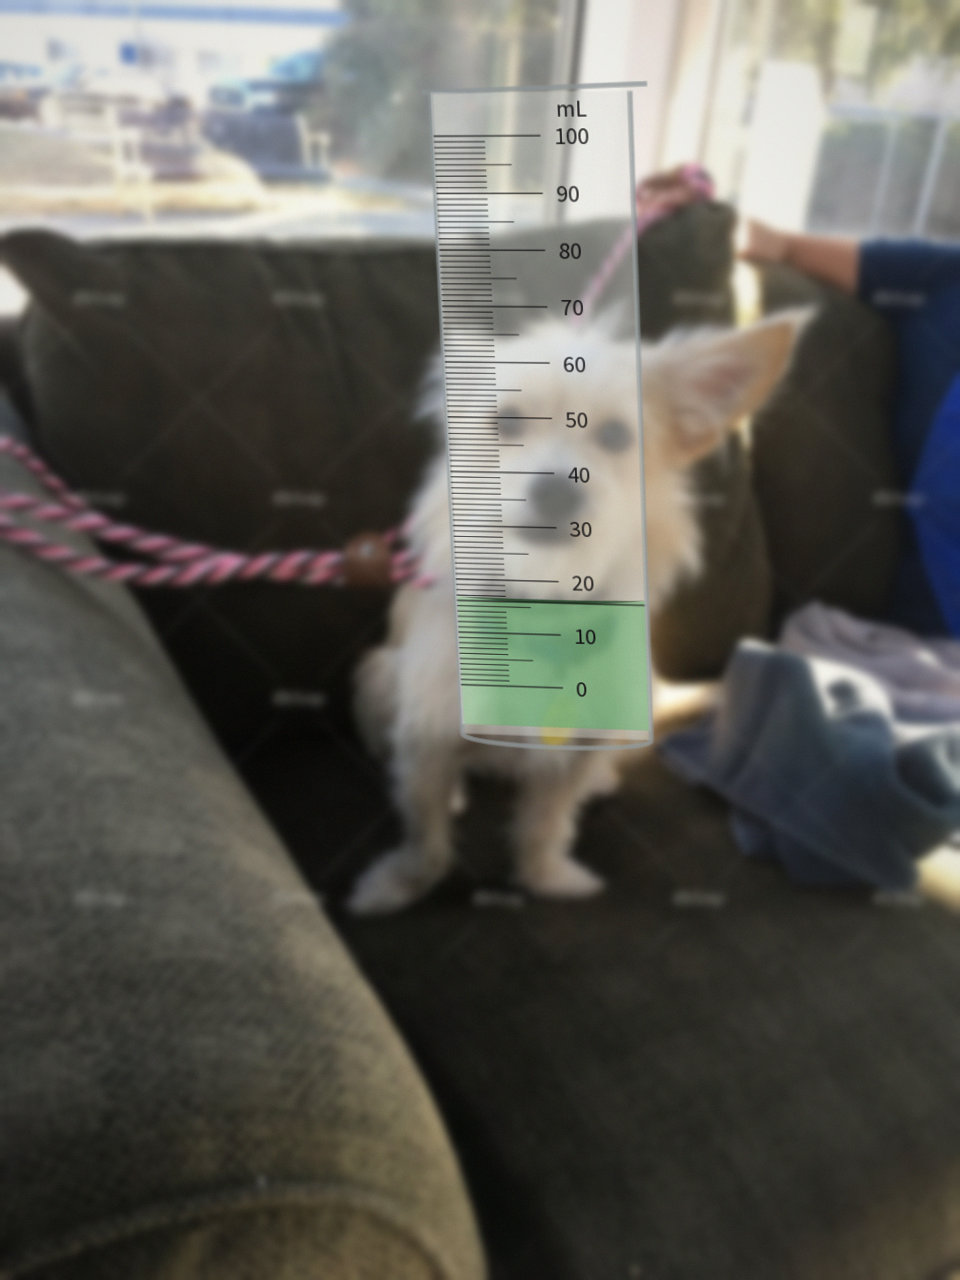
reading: 16mL
